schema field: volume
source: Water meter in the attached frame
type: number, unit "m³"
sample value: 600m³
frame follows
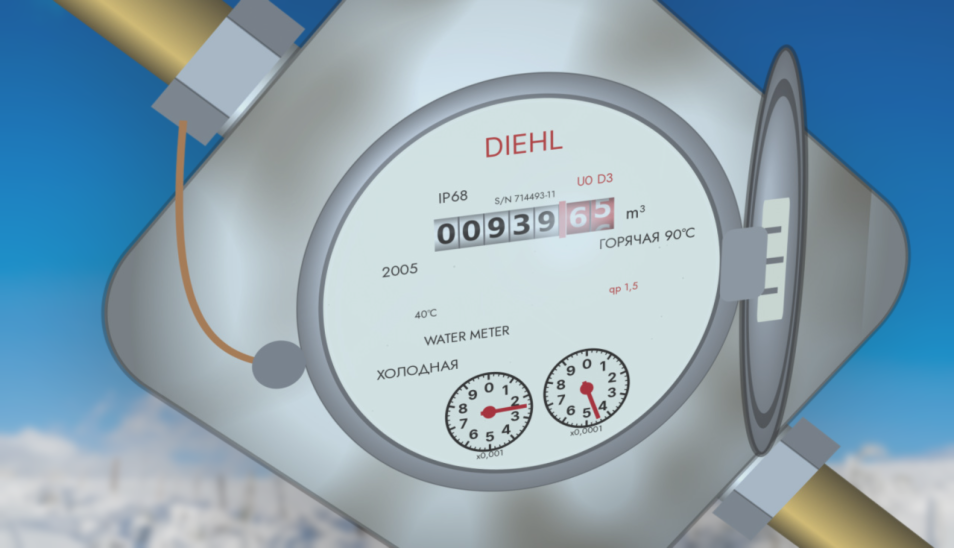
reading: 939.6524m³
